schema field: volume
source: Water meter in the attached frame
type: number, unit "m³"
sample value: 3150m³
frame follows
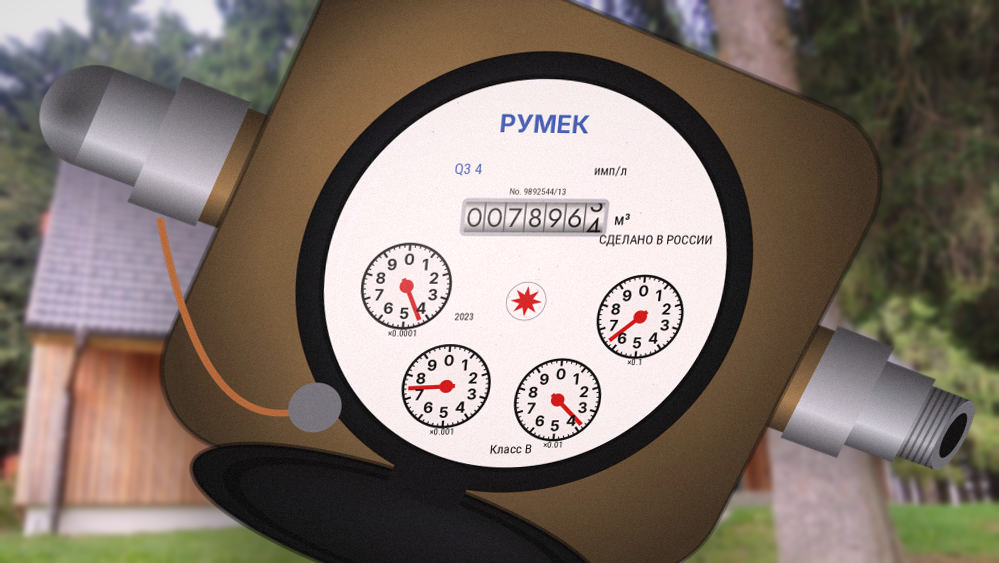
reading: 78963.6374m³
